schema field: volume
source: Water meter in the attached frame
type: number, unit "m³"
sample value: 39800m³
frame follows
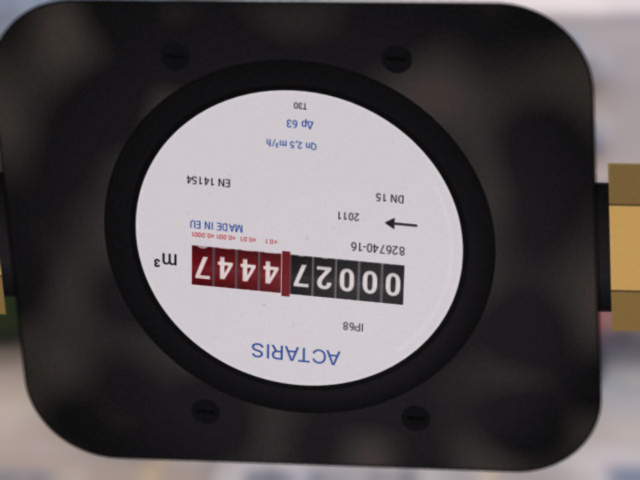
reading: 27.4447m³
